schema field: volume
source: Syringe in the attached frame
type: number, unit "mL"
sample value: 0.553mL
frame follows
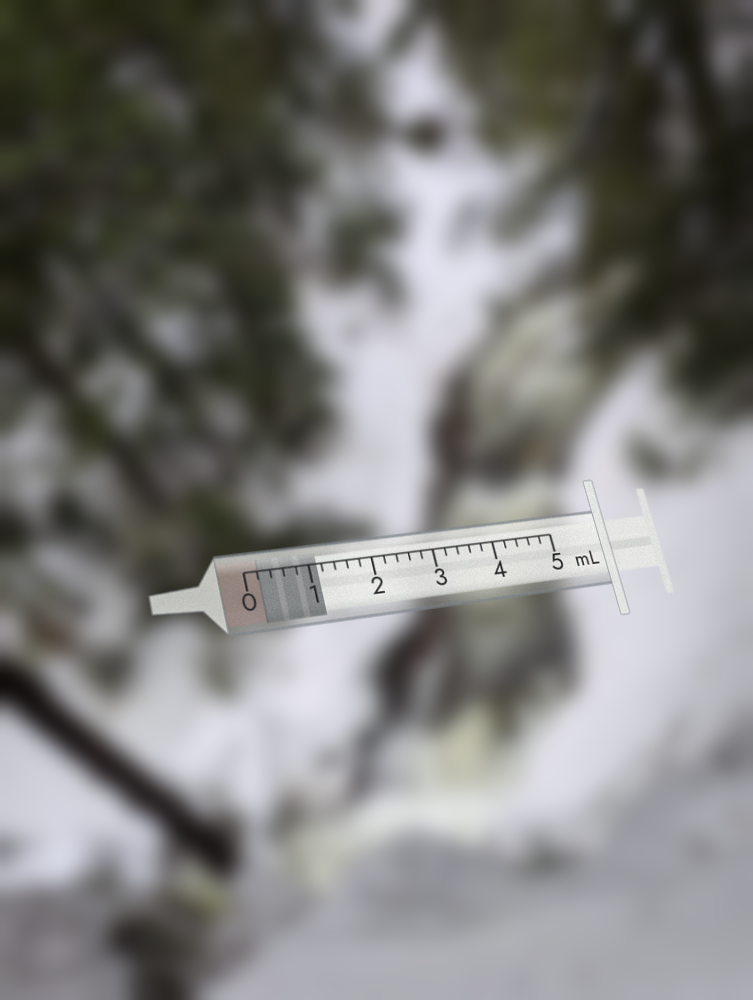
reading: 0.2mL
